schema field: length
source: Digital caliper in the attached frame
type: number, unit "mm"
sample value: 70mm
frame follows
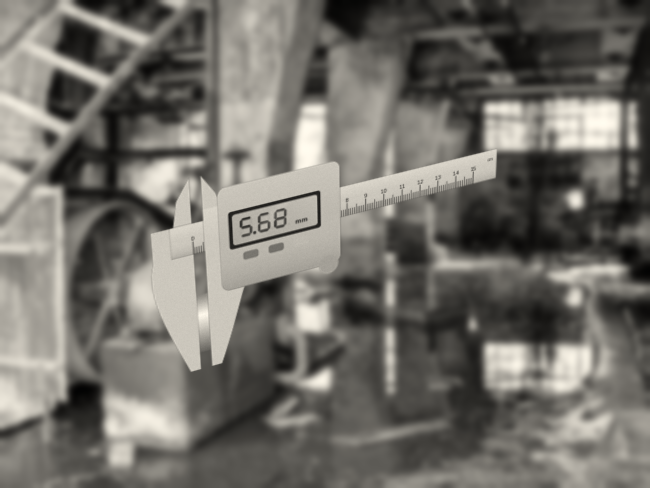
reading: 5.68mm
